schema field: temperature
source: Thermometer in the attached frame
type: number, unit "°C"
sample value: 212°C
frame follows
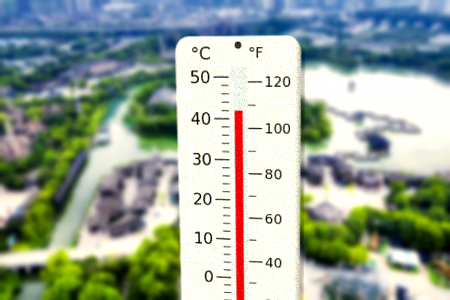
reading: 42°C
